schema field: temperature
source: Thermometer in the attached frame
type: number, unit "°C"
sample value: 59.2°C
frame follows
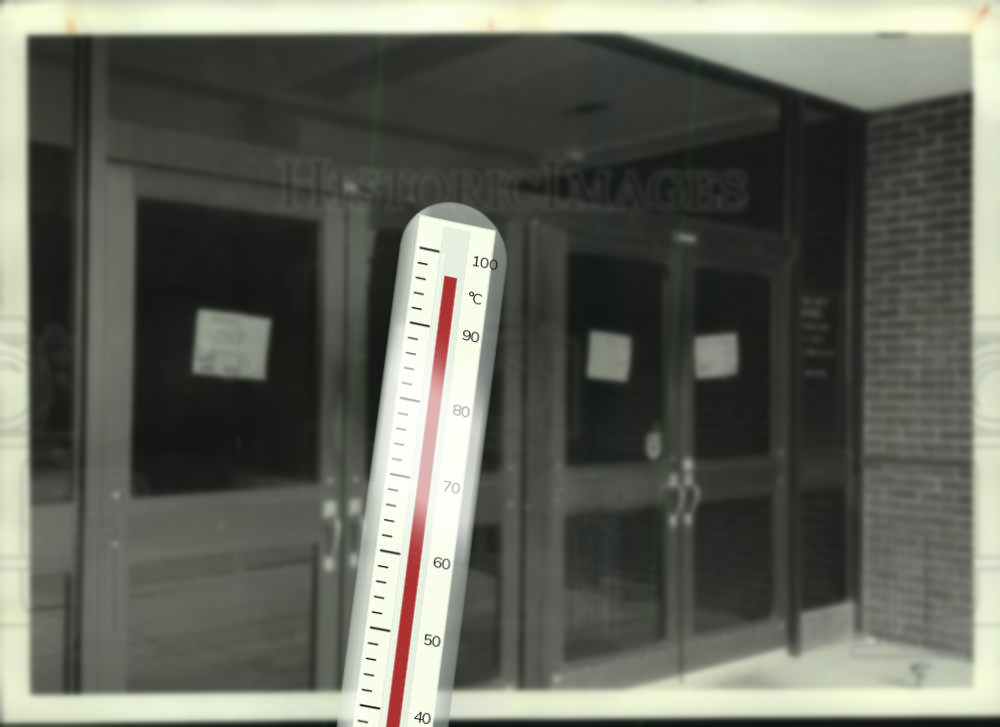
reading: 97°C
